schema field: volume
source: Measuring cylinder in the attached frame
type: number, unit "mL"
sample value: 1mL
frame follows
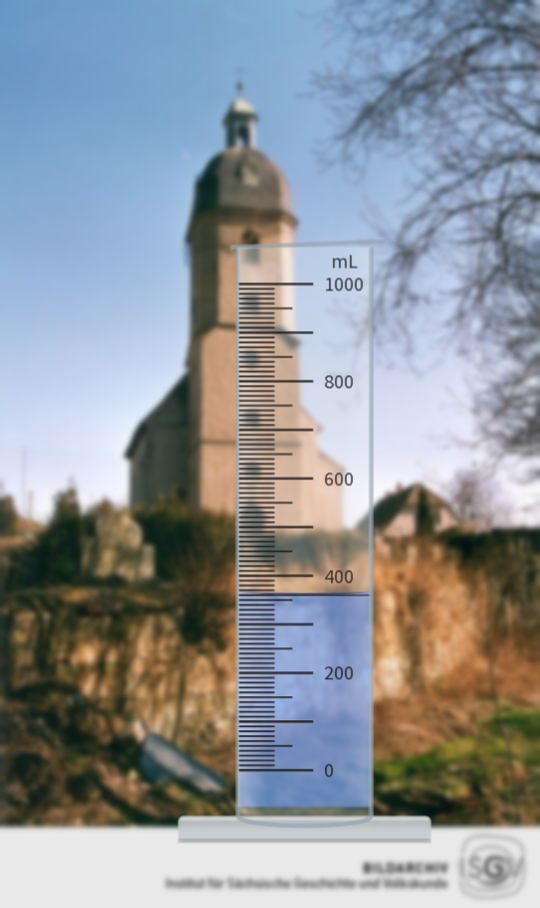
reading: 360mL
